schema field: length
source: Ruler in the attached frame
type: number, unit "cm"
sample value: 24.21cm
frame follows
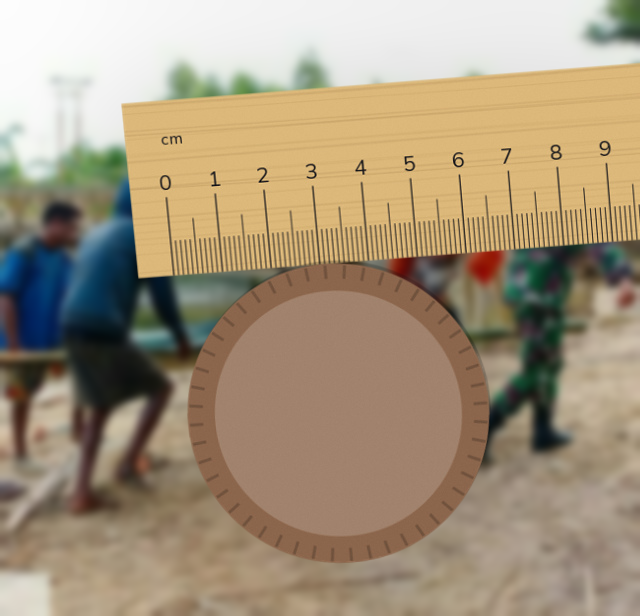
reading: 6.2cm
